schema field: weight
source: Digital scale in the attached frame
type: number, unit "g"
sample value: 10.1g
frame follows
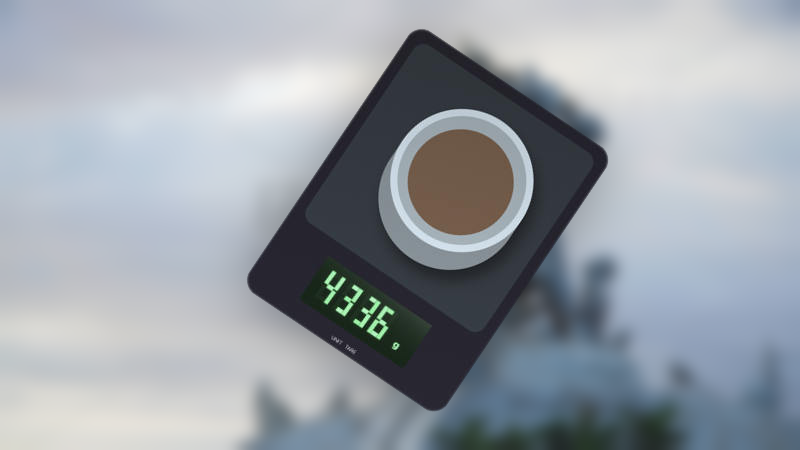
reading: 4336g
